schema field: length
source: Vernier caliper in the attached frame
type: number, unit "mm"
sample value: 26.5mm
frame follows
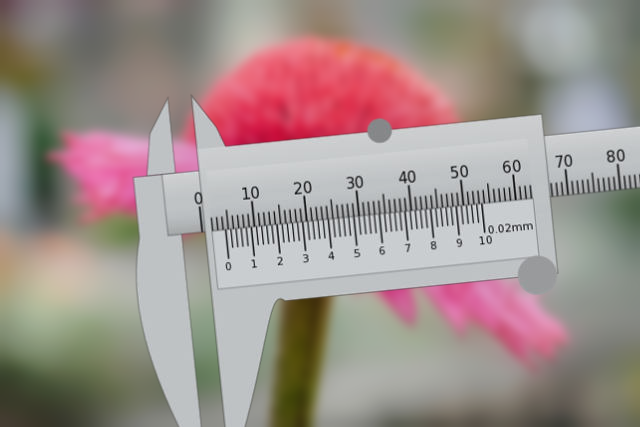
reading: 4.5mm
